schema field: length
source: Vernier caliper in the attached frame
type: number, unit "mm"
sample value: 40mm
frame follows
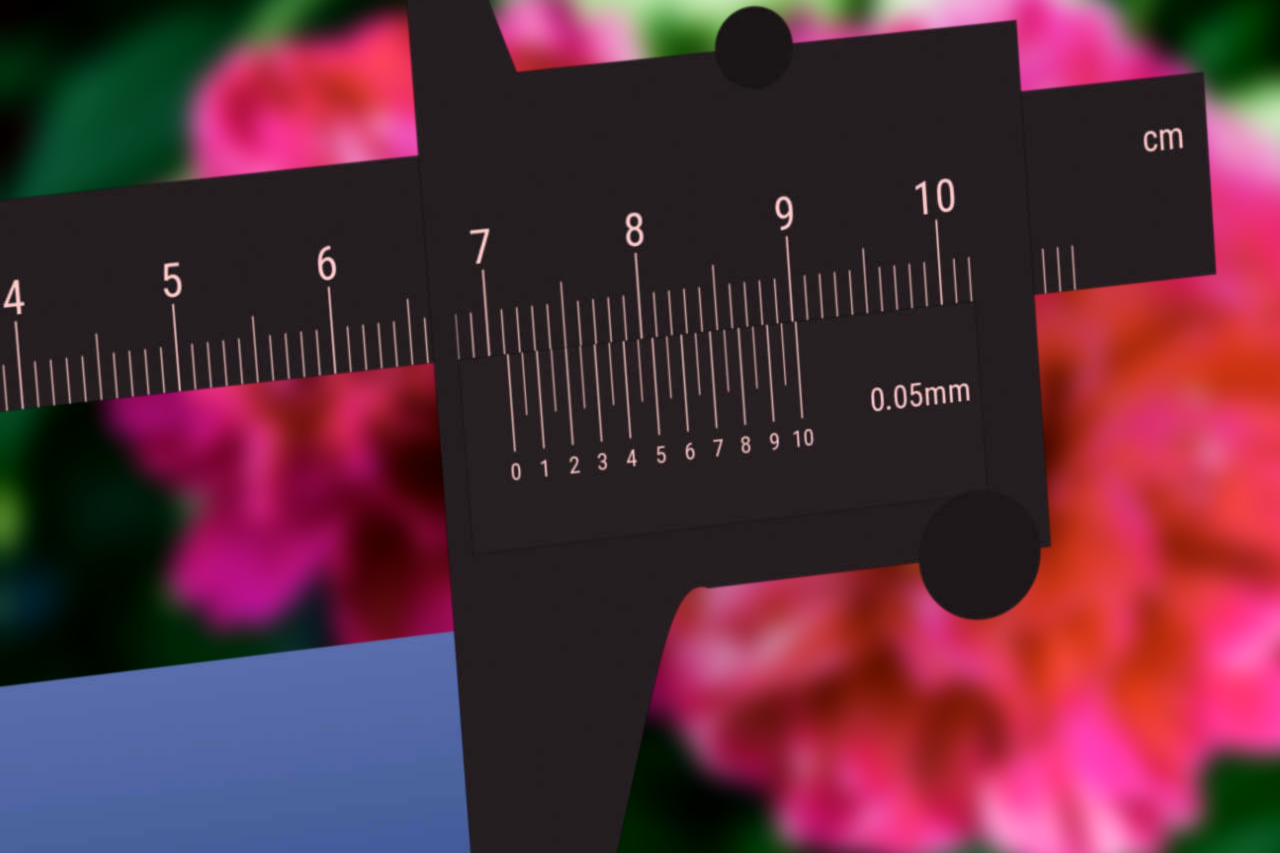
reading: 71.2mm
